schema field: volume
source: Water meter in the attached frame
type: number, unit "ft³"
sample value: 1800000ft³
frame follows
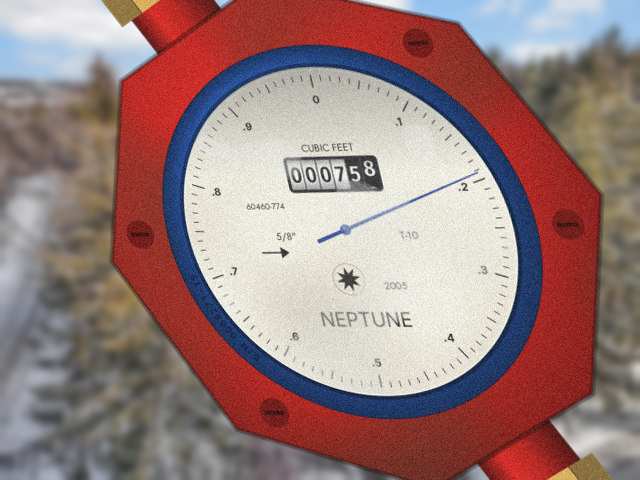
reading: 758.19ft³
